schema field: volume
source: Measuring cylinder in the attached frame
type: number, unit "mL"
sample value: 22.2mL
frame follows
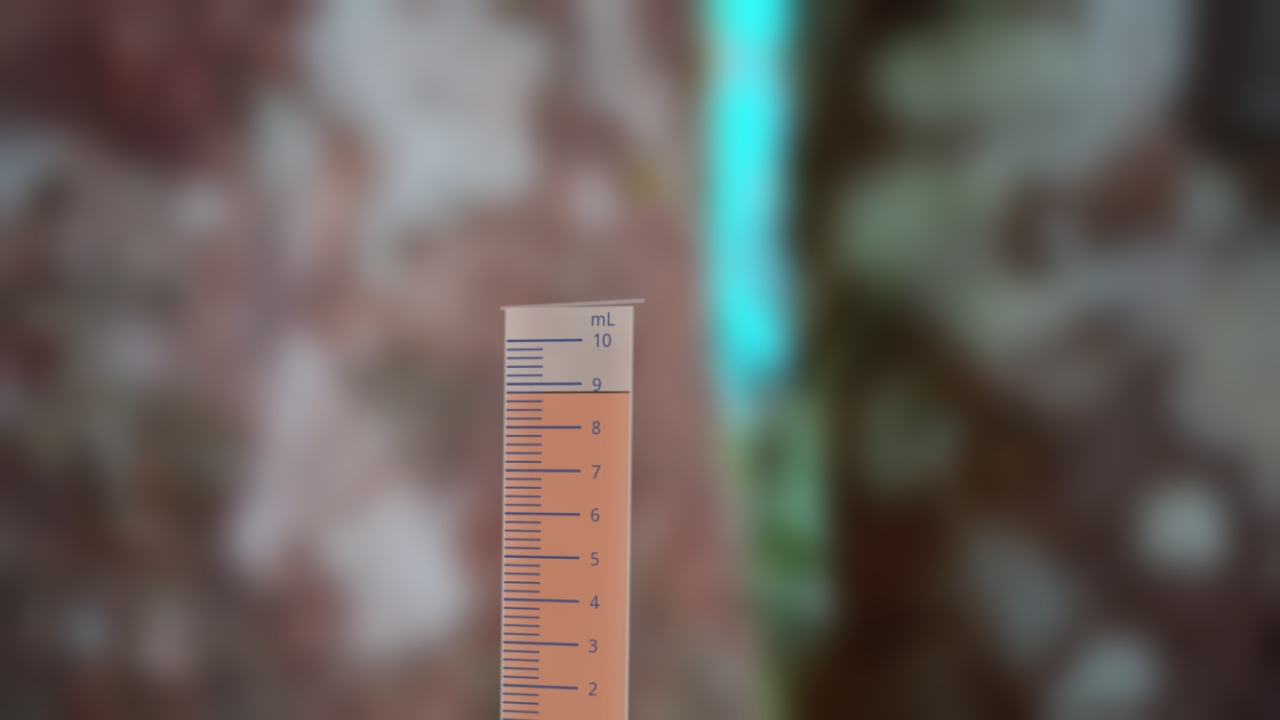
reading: 8.8mL
